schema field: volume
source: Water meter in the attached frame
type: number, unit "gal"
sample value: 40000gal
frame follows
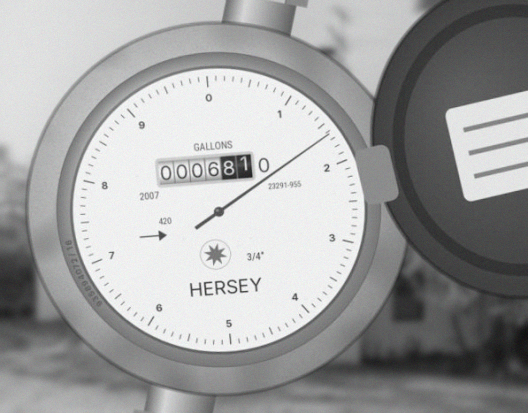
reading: 6811.6gal
